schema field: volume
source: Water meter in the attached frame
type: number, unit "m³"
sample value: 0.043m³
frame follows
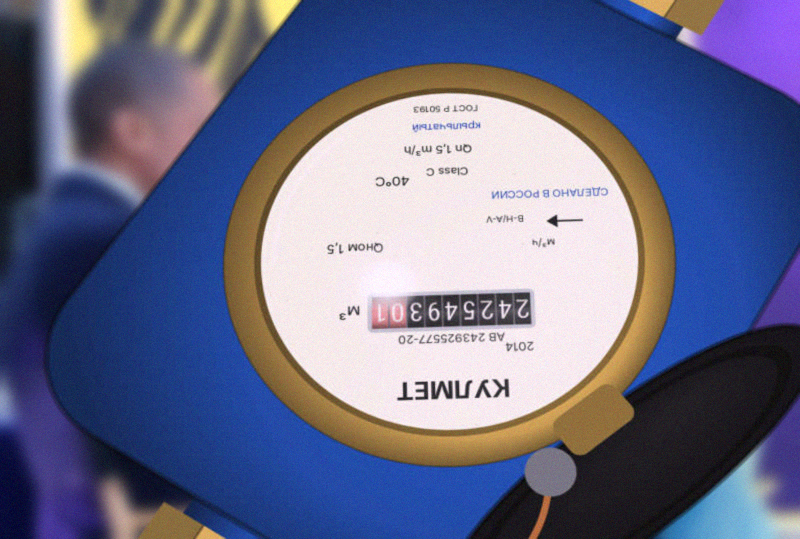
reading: 2425493.01m³
